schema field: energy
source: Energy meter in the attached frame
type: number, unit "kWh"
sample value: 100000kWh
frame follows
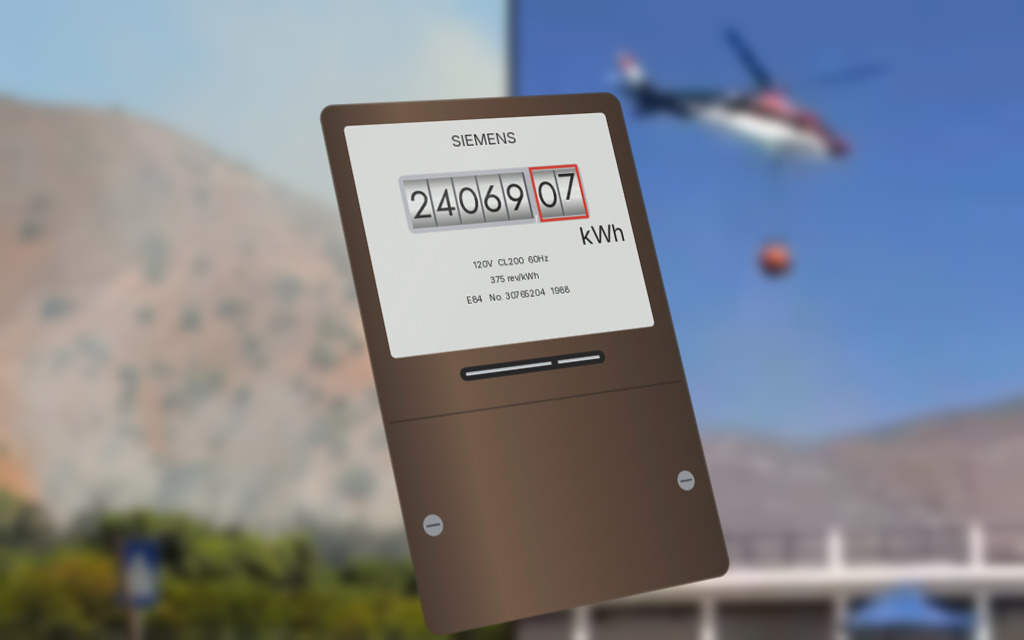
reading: 24069.07kWh
